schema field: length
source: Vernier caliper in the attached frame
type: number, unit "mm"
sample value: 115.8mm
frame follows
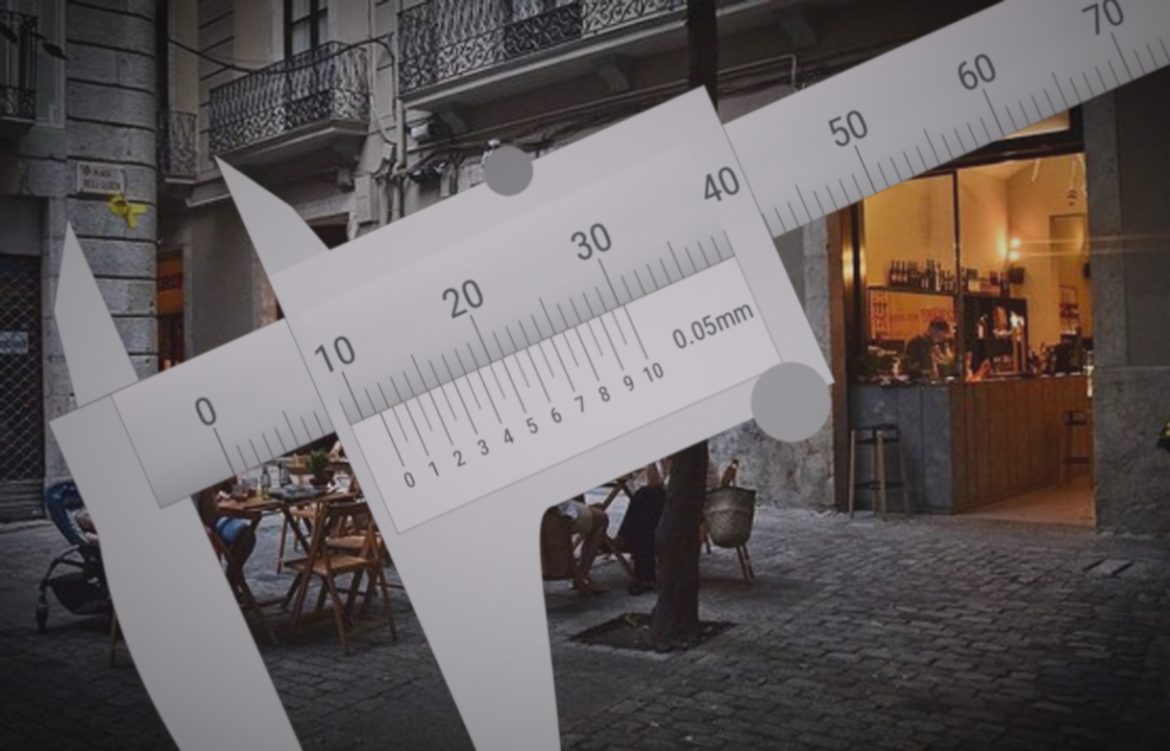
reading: 11.3mm
